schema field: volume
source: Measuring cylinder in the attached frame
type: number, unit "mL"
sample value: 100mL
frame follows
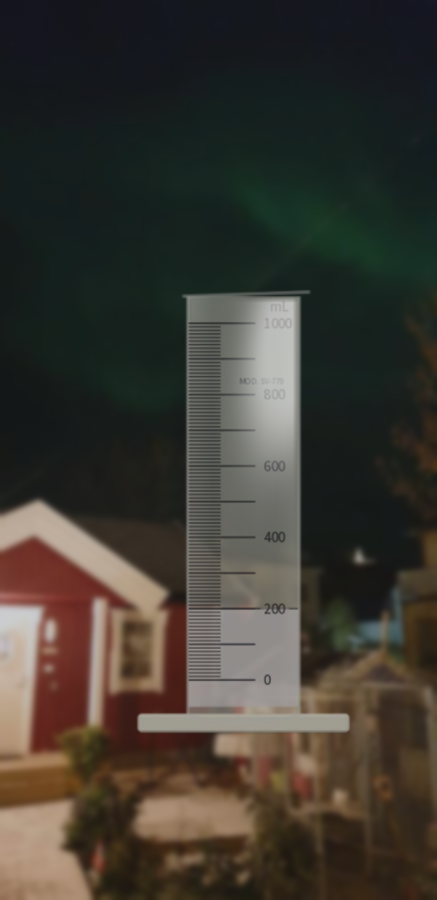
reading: 200mL
